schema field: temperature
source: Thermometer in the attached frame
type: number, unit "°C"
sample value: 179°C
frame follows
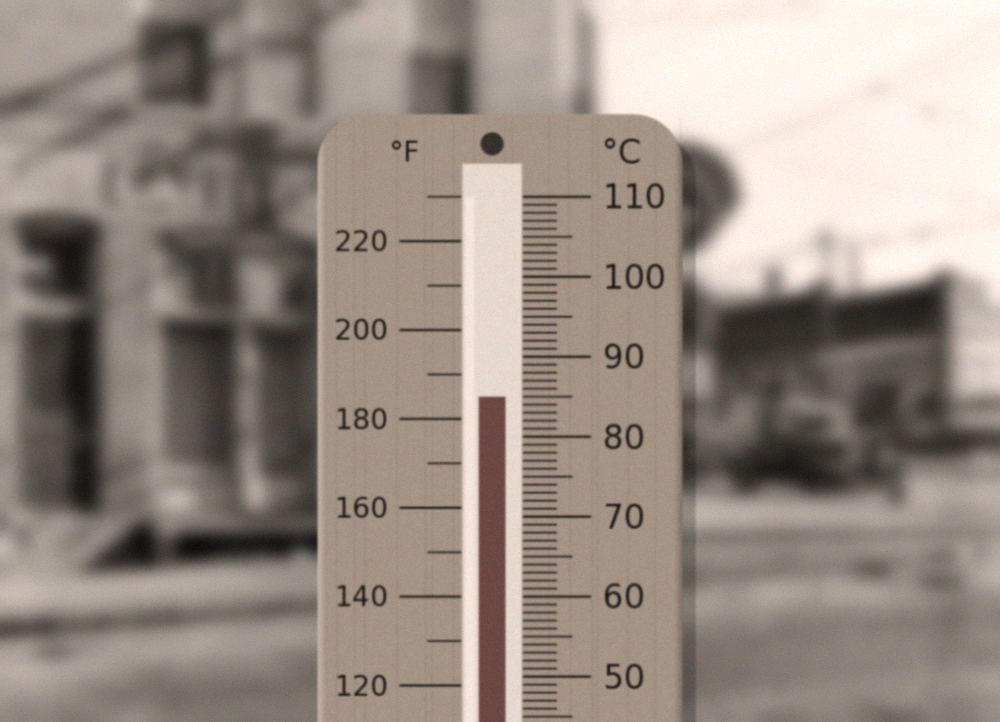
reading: 85°C
